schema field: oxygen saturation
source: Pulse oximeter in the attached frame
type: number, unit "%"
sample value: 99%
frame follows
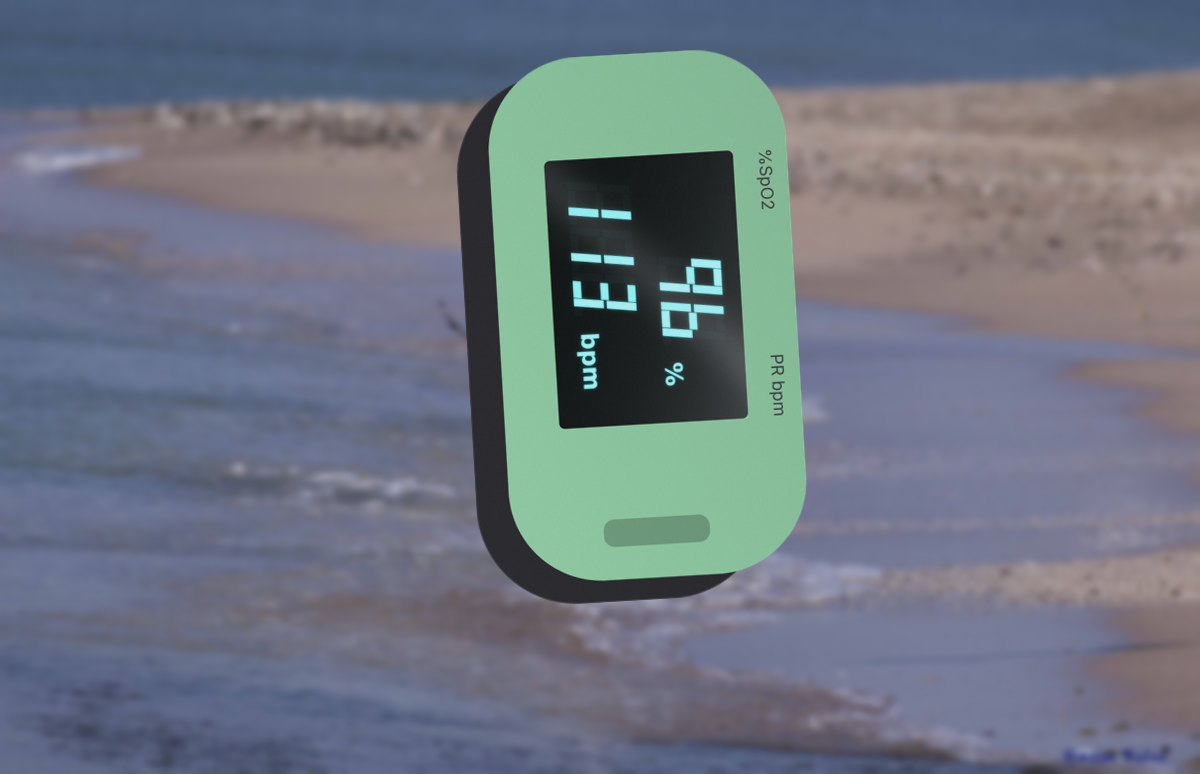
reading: 96%
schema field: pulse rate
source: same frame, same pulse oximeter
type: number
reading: 113bpm
